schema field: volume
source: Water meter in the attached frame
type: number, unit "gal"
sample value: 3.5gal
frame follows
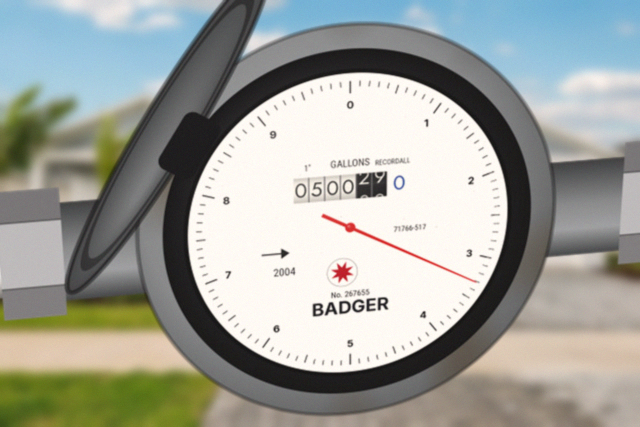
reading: 500293.3gal
